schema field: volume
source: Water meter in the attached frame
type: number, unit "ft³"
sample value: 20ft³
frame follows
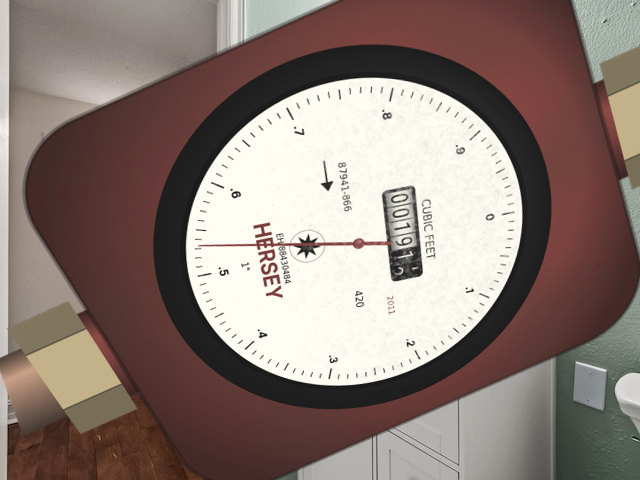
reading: 1911.53ft³
